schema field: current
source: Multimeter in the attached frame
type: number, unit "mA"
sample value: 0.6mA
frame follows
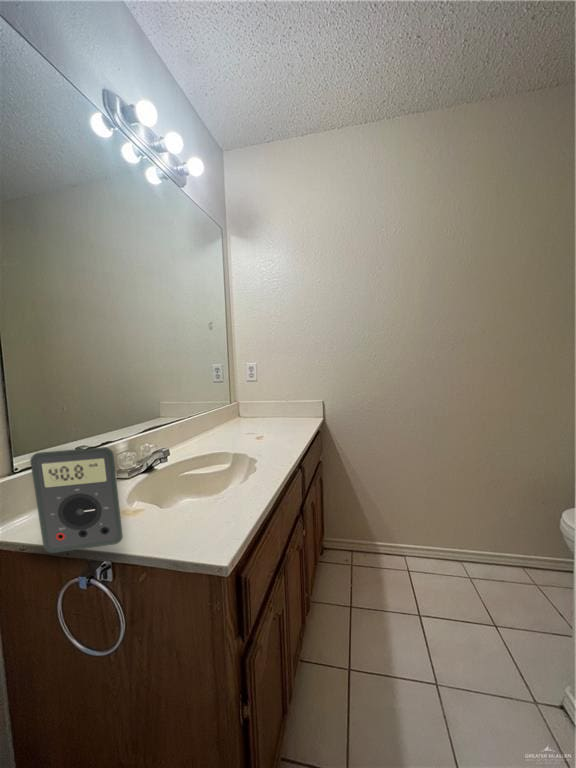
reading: 40.8mA
